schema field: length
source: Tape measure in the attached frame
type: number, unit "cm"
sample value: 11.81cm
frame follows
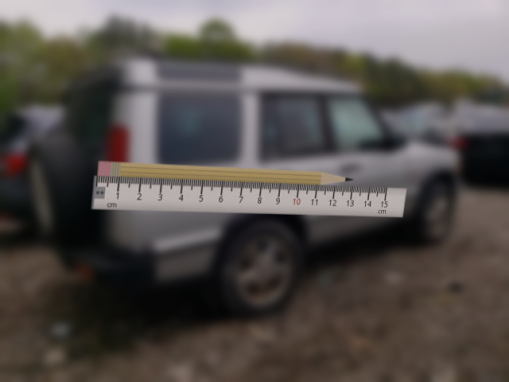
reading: 13cm
